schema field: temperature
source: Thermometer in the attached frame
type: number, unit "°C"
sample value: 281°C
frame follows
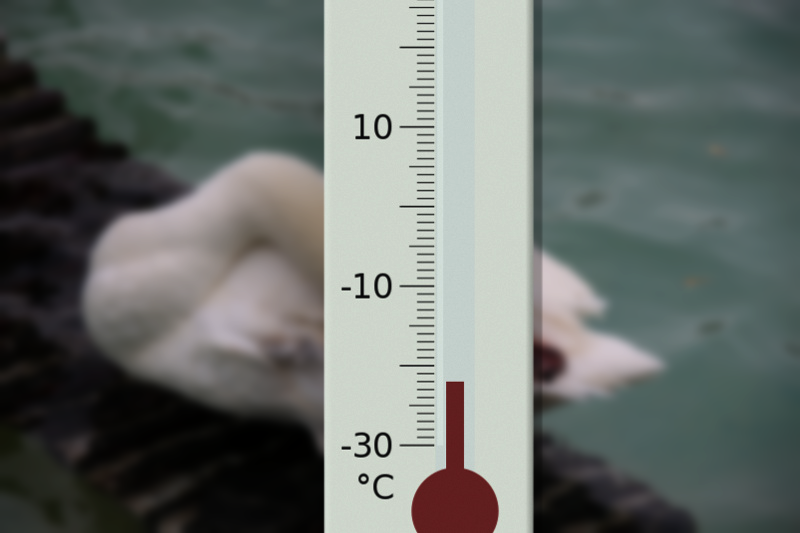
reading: -22°C
